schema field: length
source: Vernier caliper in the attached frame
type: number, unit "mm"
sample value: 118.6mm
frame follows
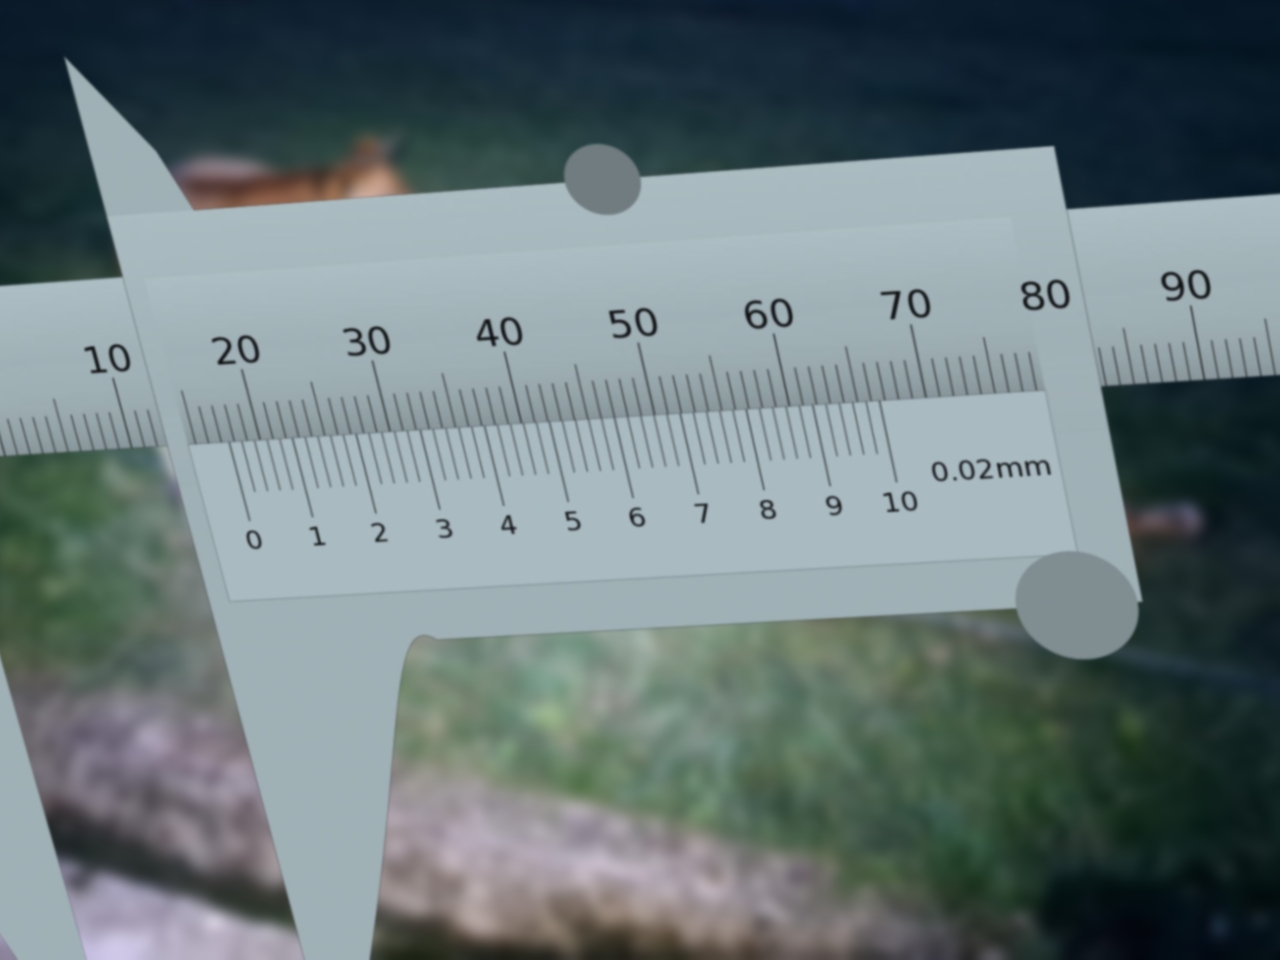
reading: 17.6mm
